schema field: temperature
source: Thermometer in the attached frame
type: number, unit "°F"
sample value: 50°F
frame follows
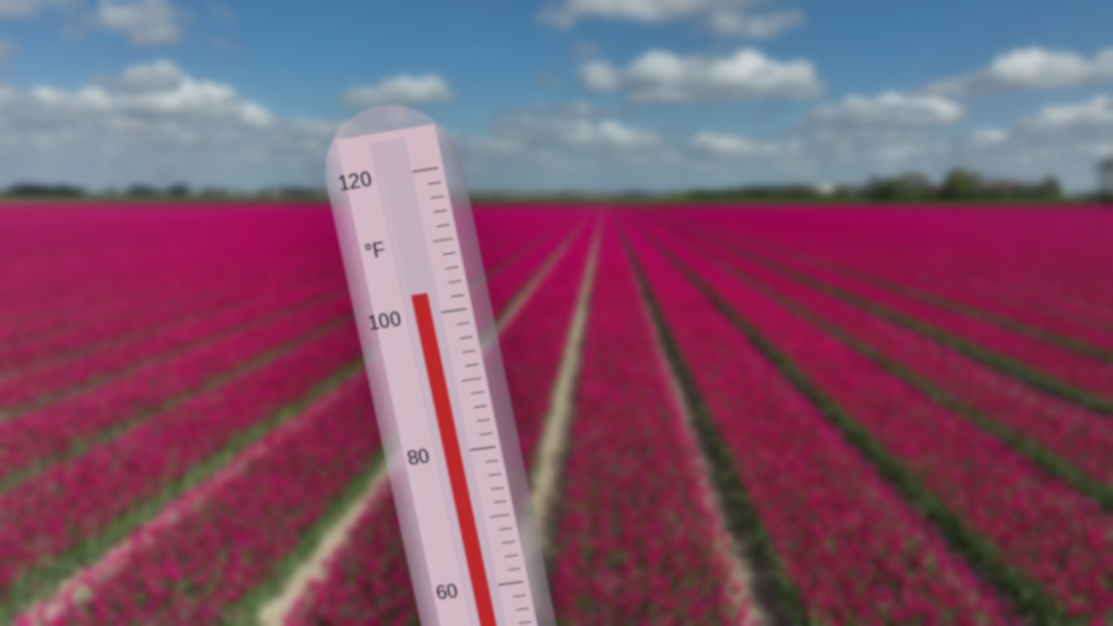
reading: 103°F
